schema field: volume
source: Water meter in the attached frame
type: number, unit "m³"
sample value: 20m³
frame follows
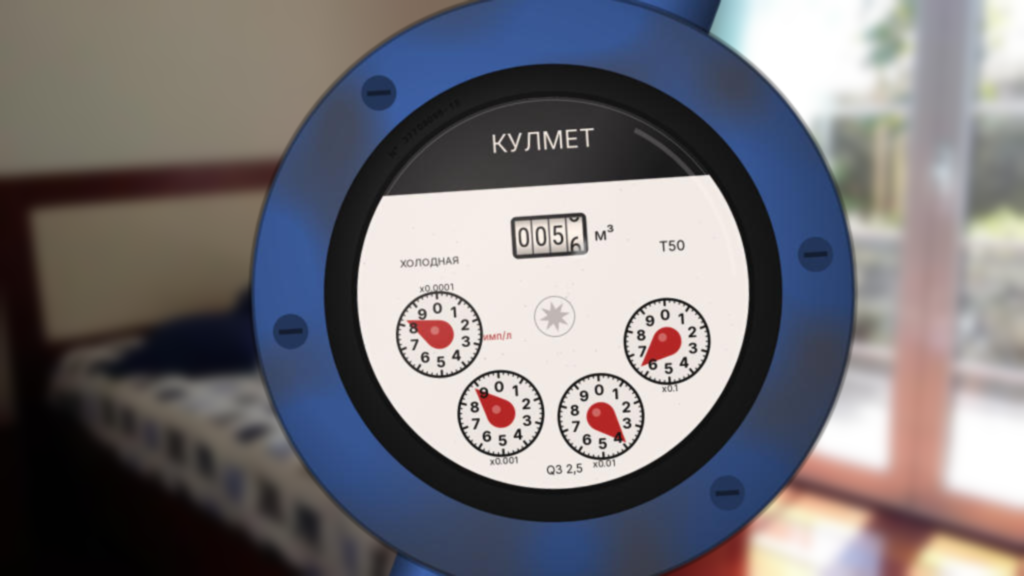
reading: 55.6388m³
